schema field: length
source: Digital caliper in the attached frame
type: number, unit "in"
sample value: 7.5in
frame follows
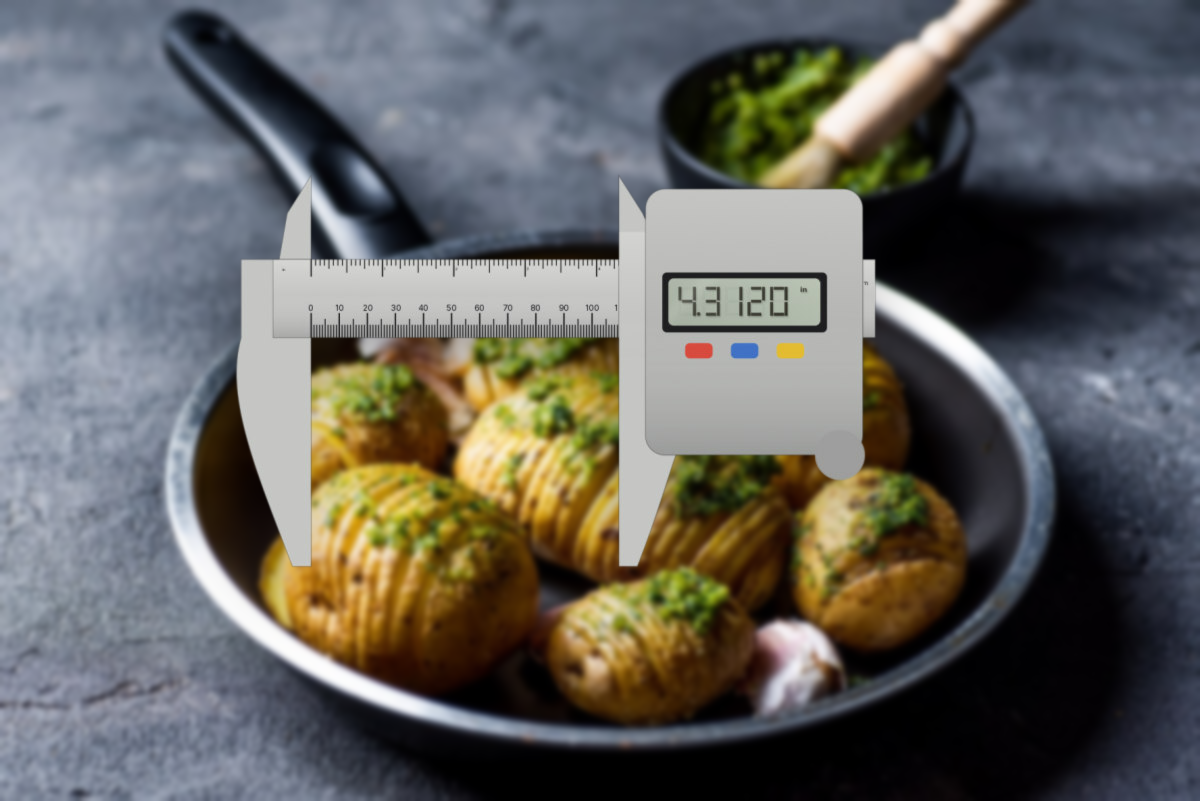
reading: 4.3120in
